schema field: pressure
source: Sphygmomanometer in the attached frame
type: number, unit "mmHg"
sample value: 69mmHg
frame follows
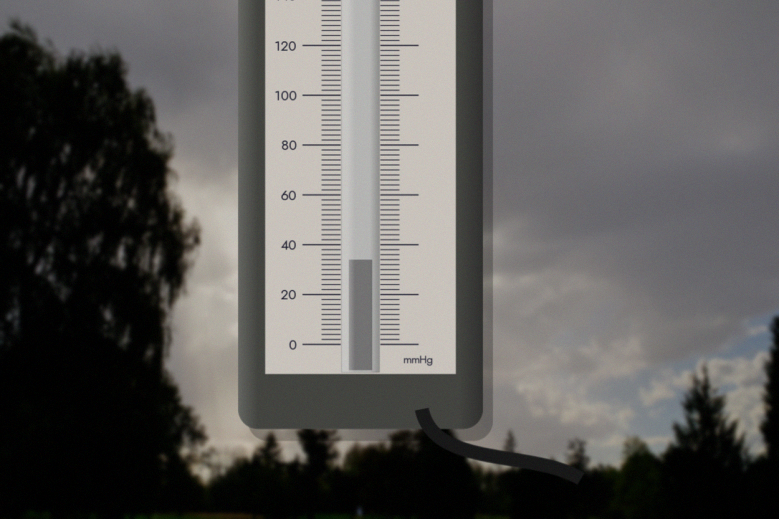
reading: 34mmHg
